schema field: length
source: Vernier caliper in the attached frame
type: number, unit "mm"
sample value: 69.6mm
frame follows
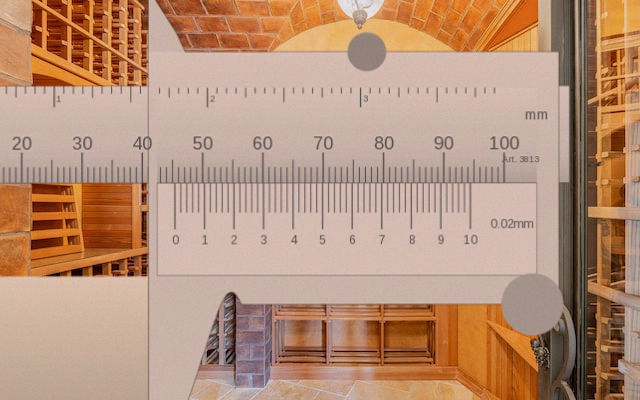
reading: 45.4mm
